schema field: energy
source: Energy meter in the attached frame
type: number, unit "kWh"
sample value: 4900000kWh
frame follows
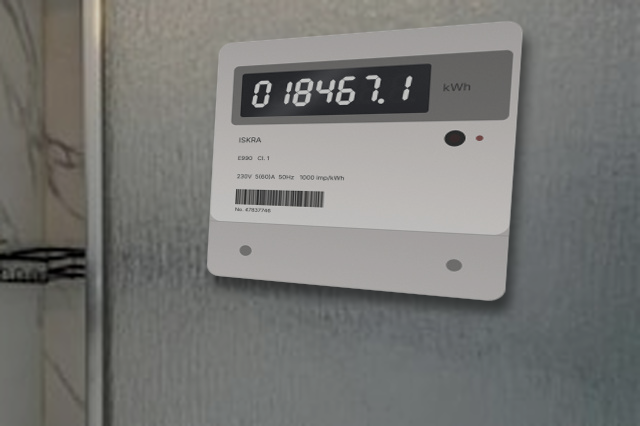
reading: 18467.1kWh
